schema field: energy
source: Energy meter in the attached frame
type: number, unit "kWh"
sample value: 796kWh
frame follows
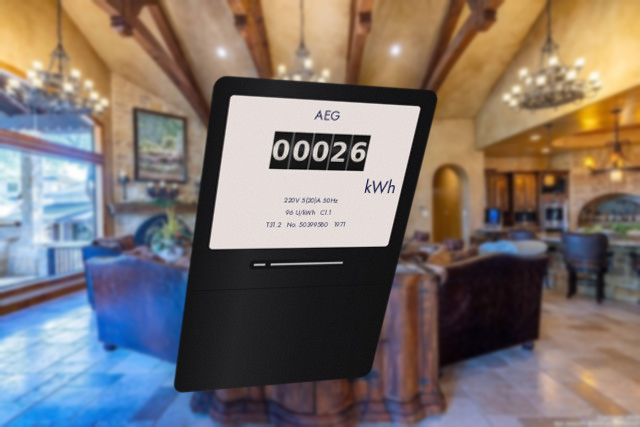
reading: 26kWh
